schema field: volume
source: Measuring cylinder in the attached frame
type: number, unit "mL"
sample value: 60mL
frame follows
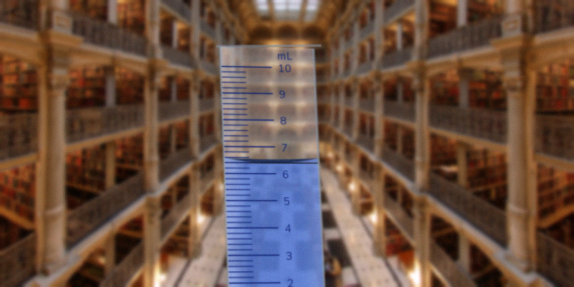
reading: 6.4mL
